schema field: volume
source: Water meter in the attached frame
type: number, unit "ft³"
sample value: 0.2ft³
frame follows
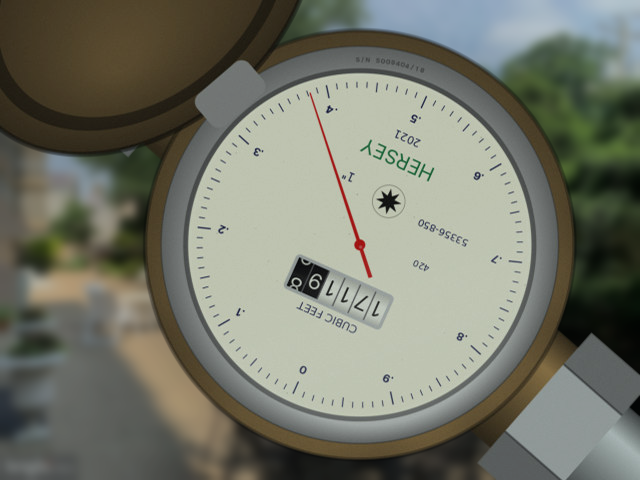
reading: 171198.38ft³
